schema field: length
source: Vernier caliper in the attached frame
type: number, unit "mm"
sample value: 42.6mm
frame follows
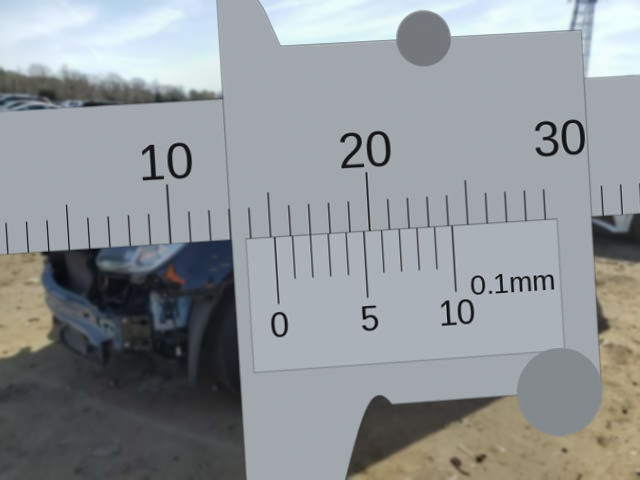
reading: 15.2mm
